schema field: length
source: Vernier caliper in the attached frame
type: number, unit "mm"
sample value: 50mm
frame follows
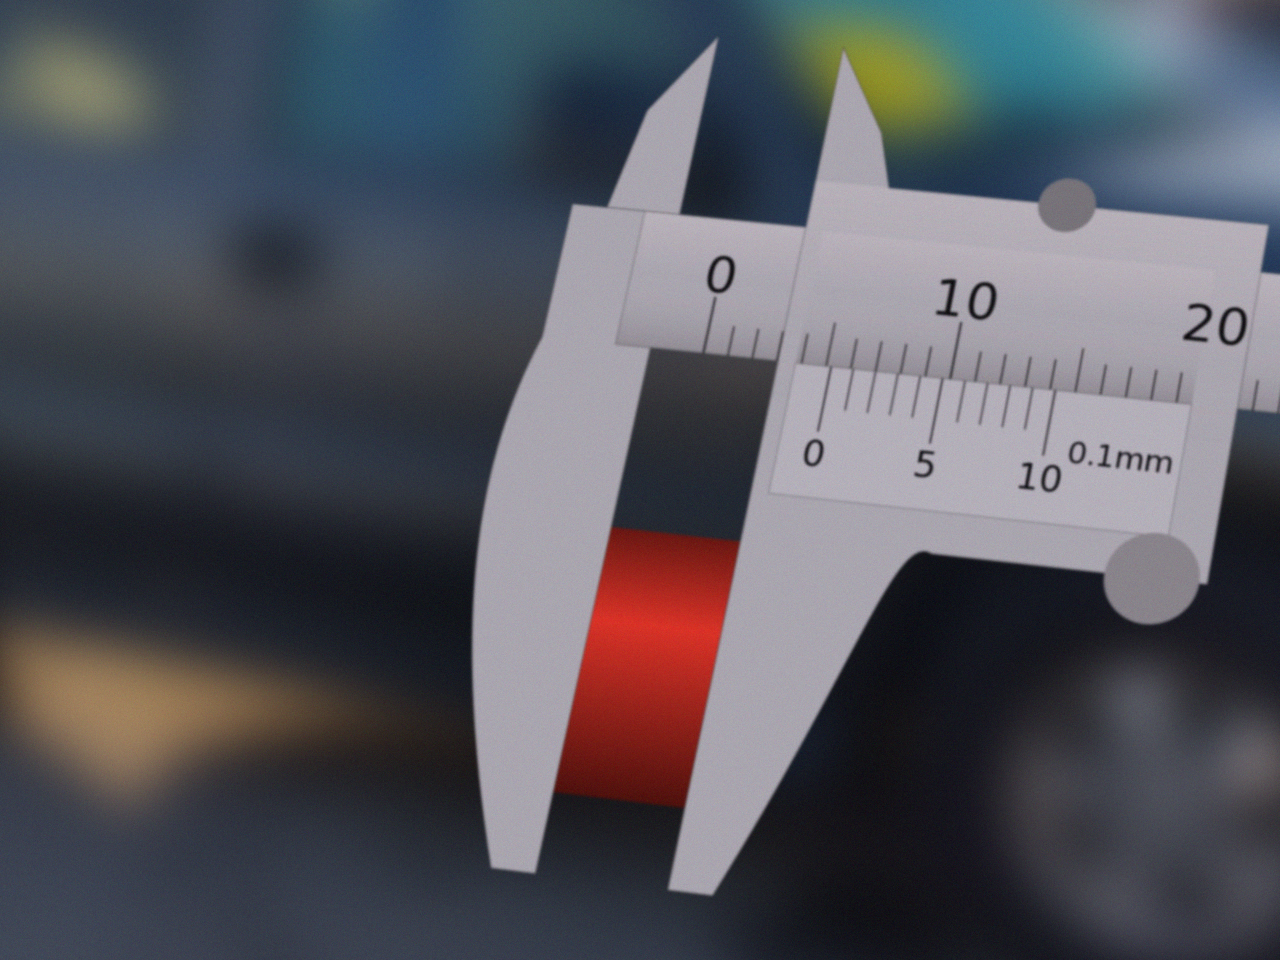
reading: 5.2mm
